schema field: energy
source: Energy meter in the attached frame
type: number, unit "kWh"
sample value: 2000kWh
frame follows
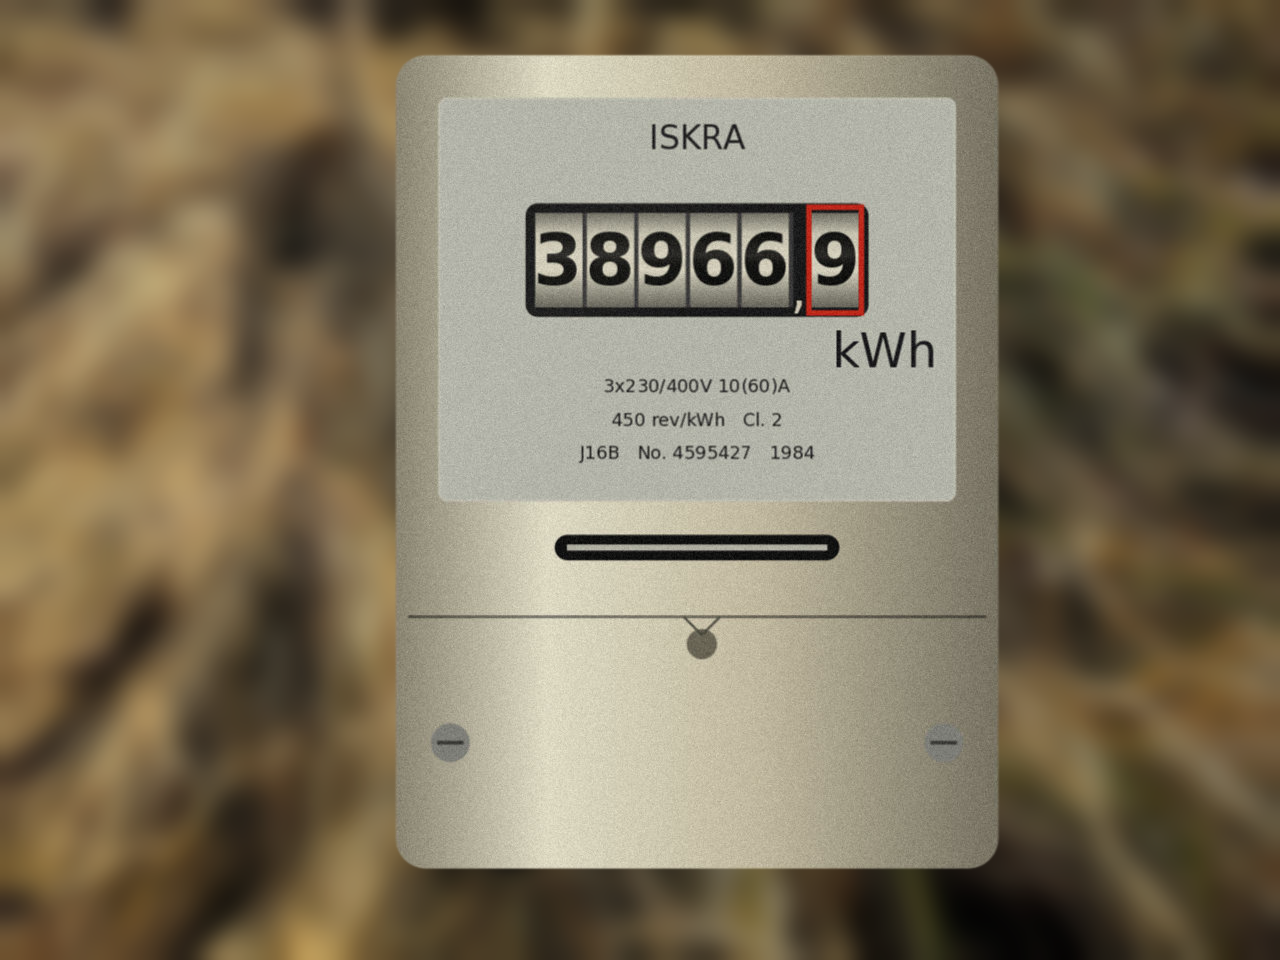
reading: 38966.9kWh
